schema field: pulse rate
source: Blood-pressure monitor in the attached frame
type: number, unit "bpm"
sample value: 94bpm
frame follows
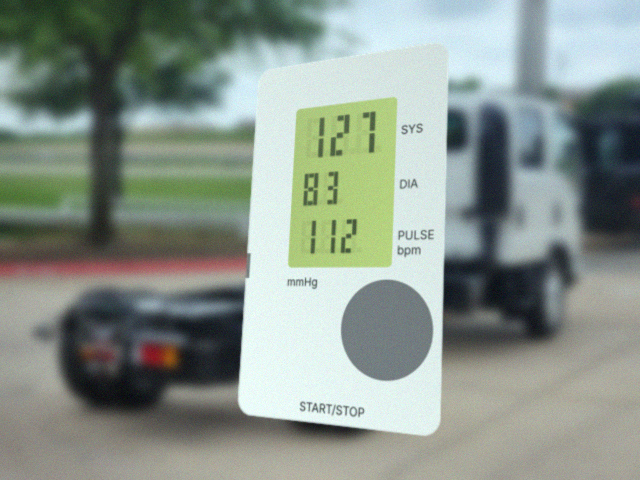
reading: 112bpm
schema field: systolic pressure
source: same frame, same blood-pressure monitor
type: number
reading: 127mmHg
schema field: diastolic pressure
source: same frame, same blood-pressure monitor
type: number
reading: 83mmHg
